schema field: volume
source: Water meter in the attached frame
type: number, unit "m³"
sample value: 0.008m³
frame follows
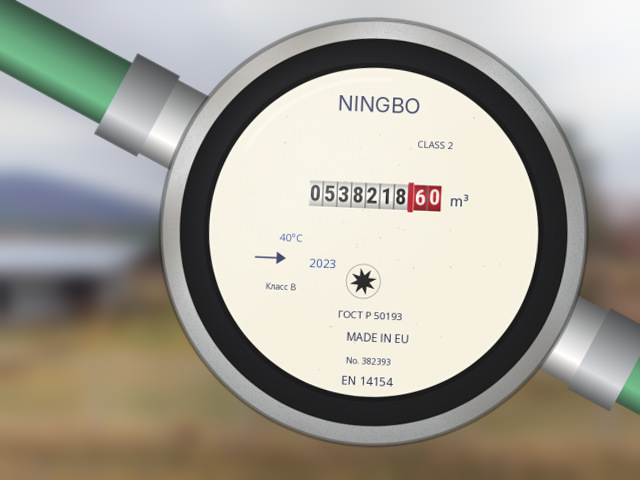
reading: 538218.60m³
